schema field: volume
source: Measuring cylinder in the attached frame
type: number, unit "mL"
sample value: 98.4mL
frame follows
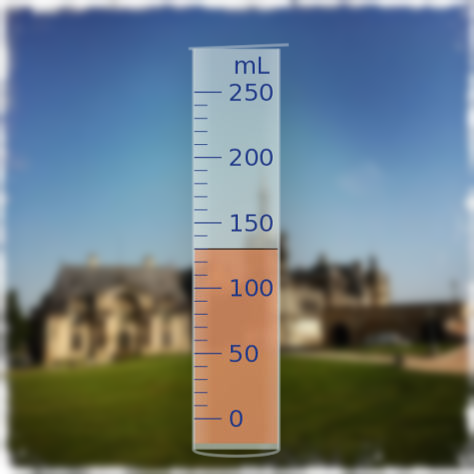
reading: 130mL
